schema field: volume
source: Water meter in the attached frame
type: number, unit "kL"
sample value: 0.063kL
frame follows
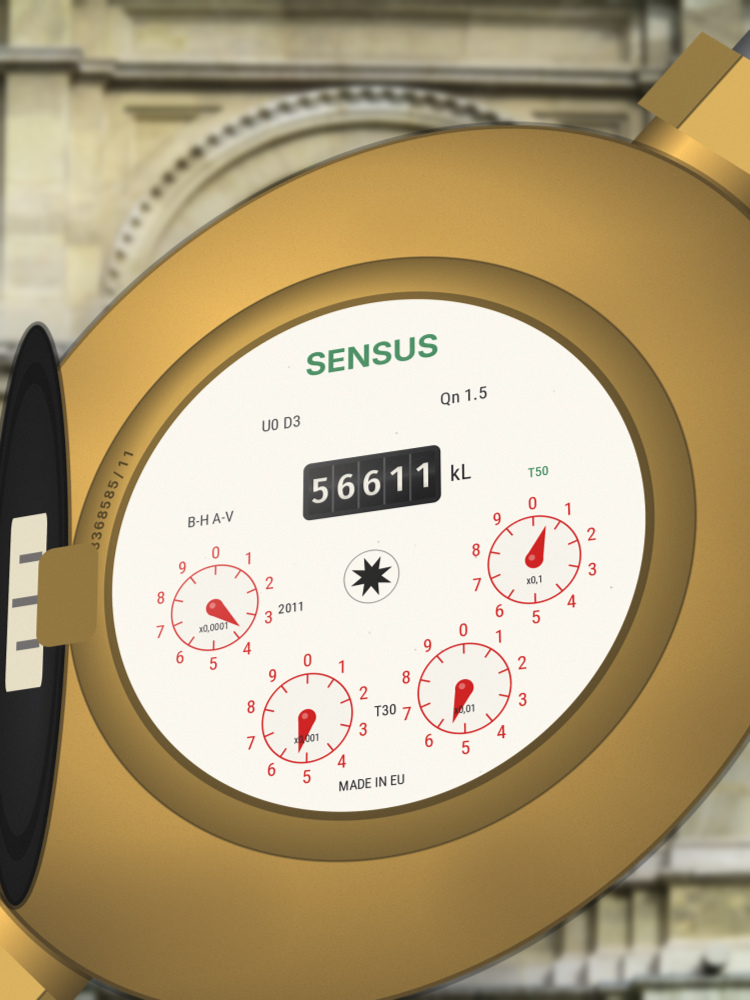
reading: 56611.0553kL
